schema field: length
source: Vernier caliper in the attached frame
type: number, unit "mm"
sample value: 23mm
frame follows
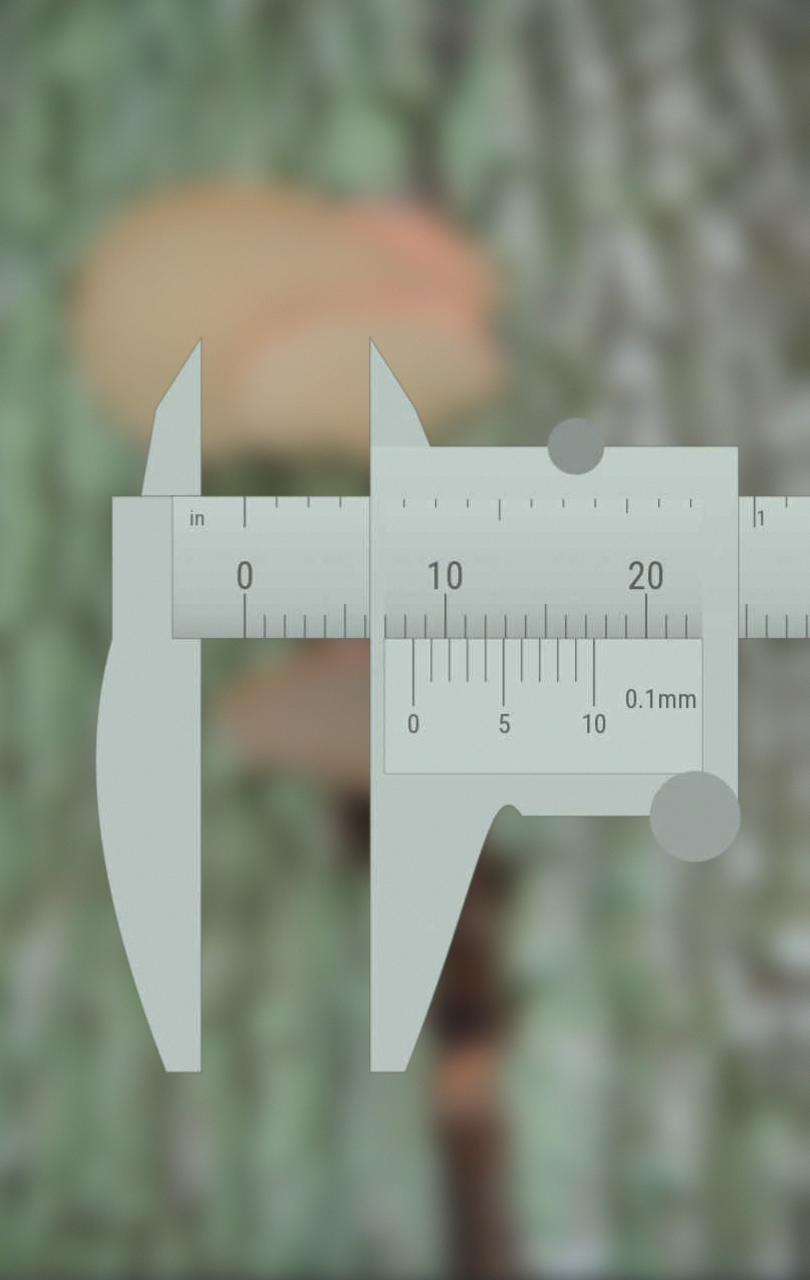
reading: 8.4mm
